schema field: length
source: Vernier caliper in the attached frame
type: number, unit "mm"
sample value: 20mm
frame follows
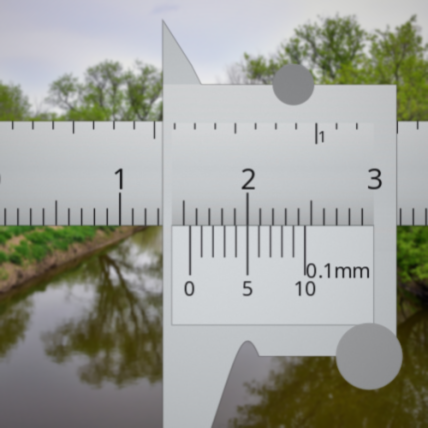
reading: 15.5mm
